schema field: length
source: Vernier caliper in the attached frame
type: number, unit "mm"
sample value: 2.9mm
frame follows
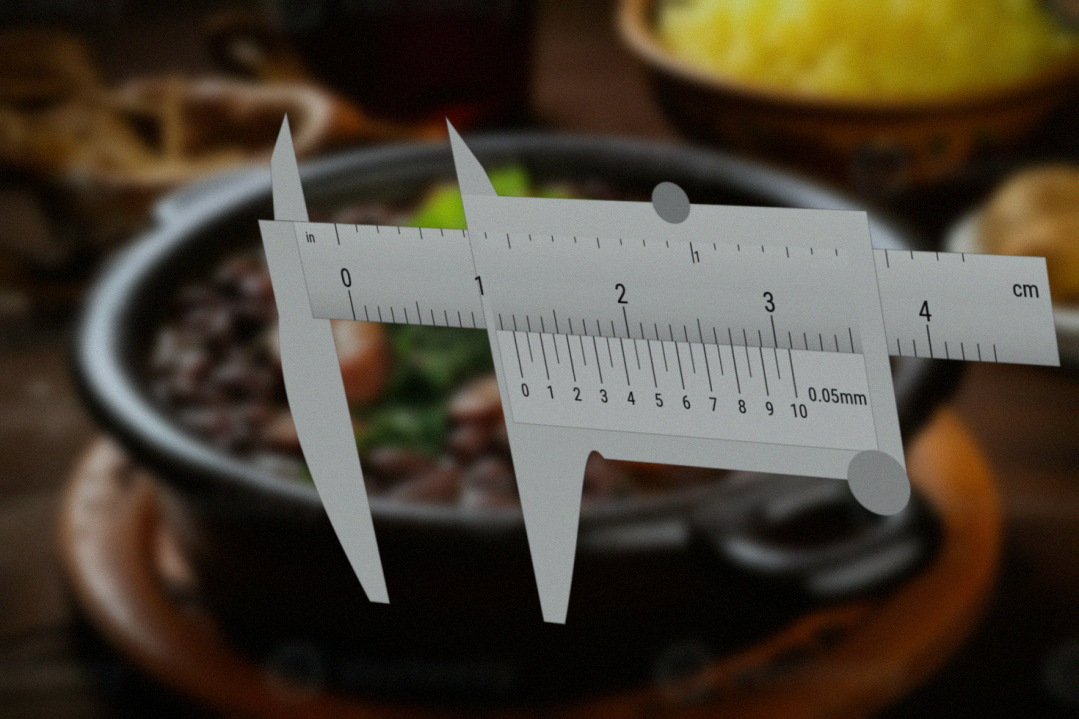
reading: 11.8mm
